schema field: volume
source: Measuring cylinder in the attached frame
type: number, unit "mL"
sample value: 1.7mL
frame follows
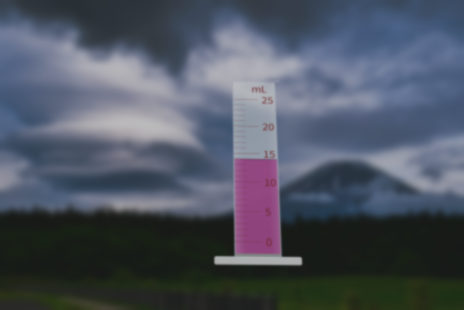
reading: 14mL
